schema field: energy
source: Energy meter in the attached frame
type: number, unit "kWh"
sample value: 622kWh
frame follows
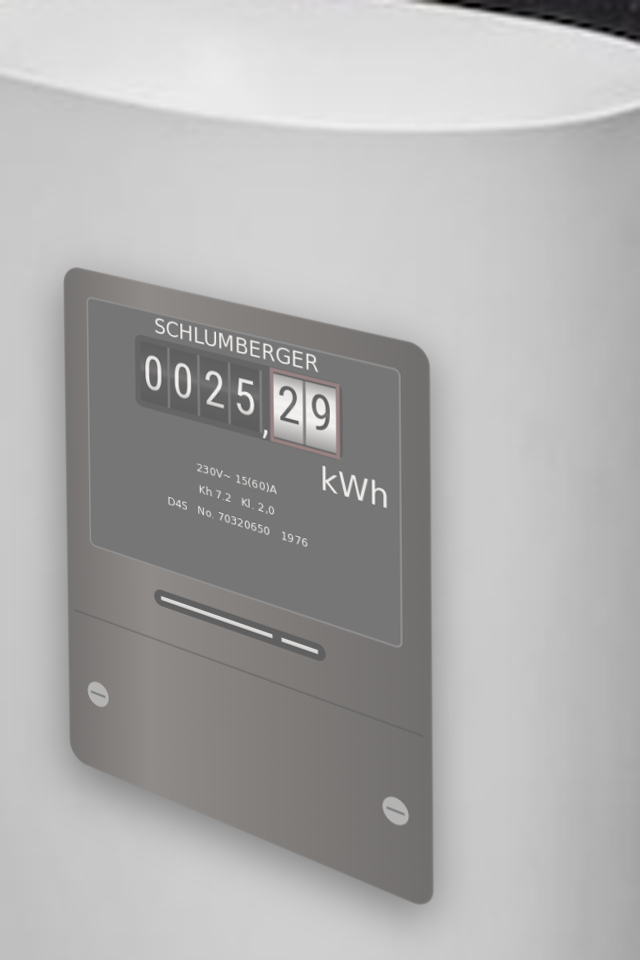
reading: 25.29kWh
